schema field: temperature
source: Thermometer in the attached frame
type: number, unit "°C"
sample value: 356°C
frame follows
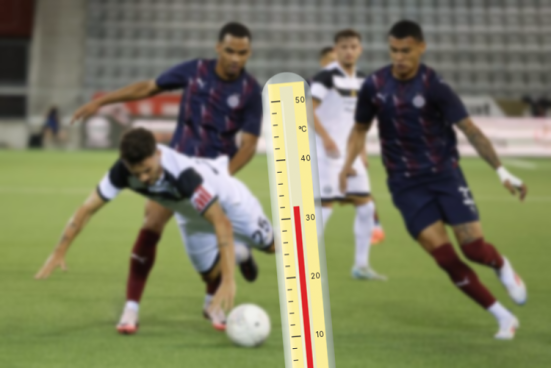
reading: 32°C
